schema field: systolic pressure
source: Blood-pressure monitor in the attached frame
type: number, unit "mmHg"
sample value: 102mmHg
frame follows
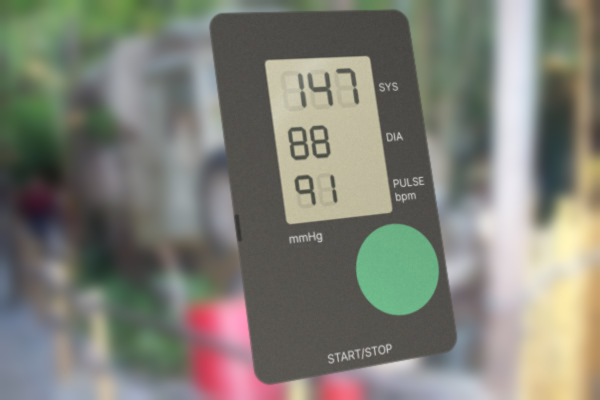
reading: 147mmHg
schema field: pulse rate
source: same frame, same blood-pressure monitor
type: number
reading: 91bpm
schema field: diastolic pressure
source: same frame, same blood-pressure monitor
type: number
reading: 88mmHg
